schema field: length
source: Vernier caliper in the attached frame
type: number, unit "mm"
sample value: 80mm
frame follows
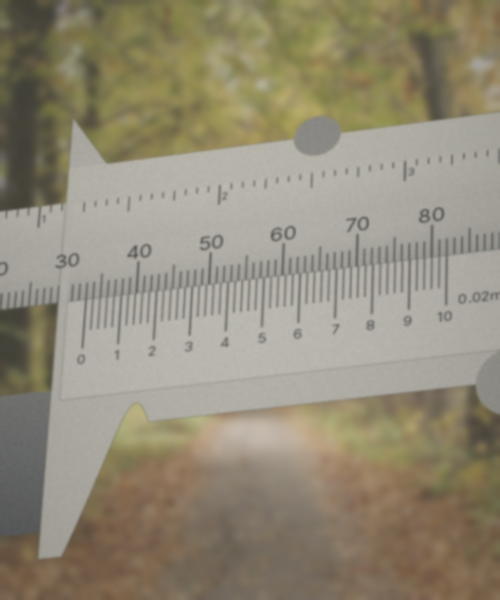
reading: 33.0mm
